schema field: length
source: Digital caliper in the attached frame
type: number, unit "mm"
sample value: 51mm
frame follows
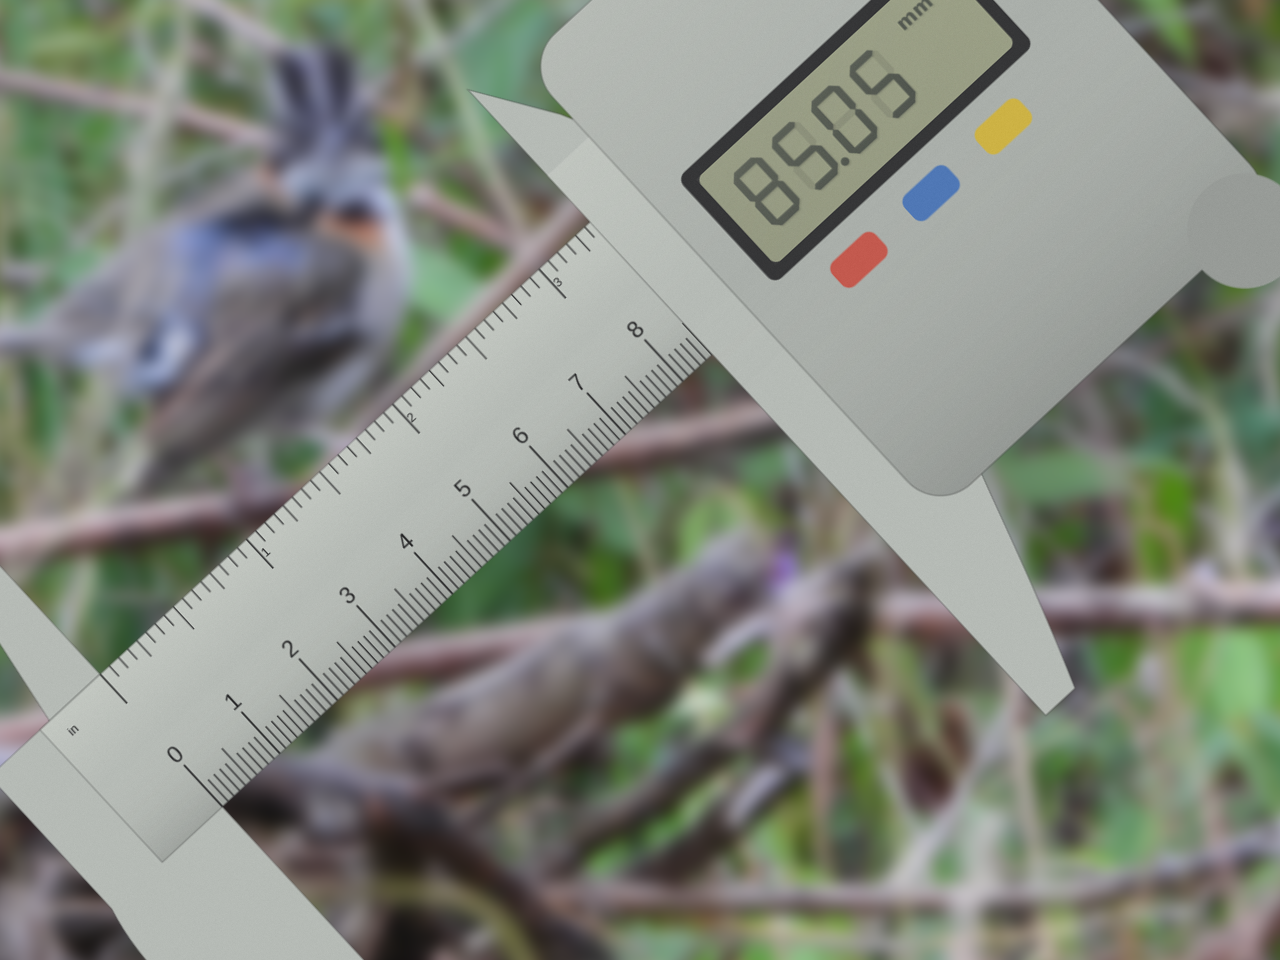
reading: 85.05mm
